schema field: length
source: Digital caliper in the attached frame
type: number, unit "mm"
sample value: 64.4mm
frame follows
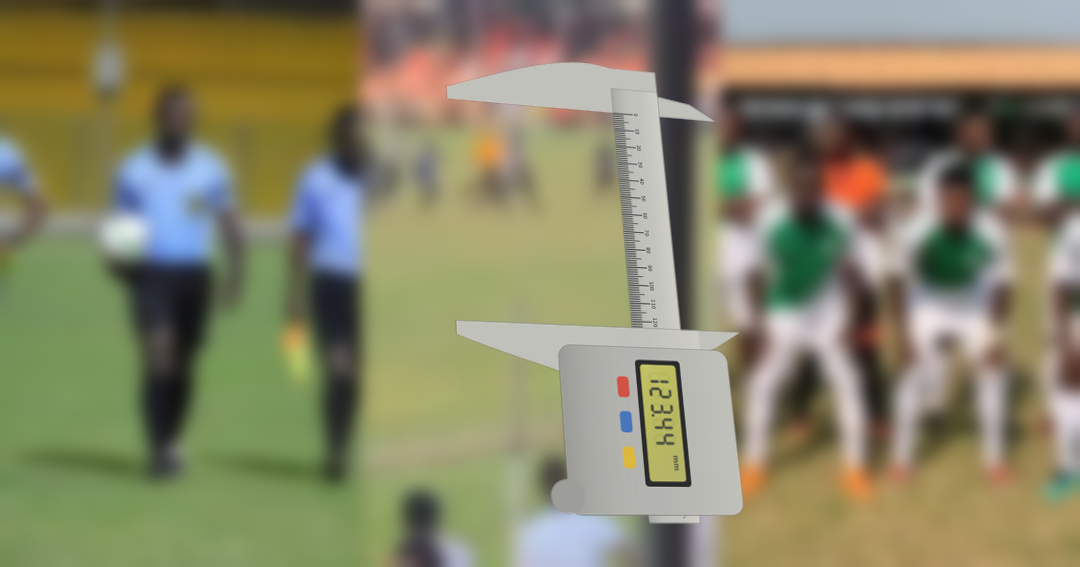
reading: 123.44mm
